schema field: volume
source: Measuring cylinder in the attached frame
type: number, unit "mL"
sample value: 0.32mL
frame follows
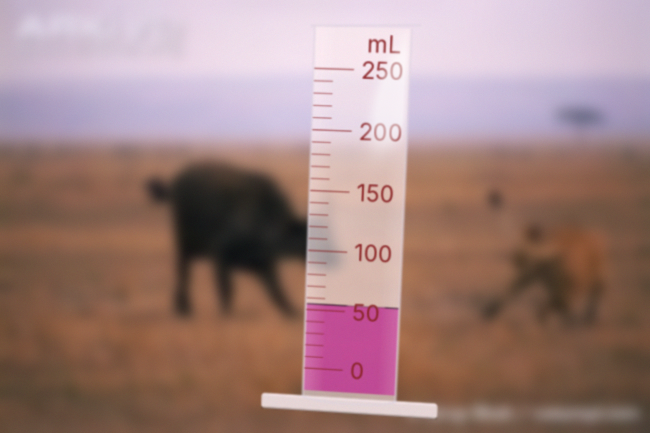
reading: 55mL
